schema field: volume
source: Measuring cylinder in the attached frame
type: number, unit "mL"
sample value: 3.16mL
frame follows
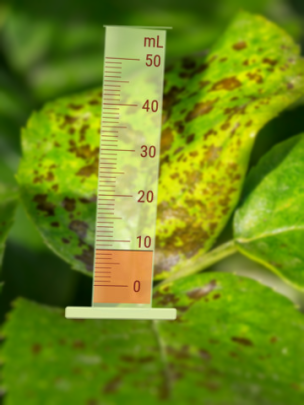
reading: 8mL
